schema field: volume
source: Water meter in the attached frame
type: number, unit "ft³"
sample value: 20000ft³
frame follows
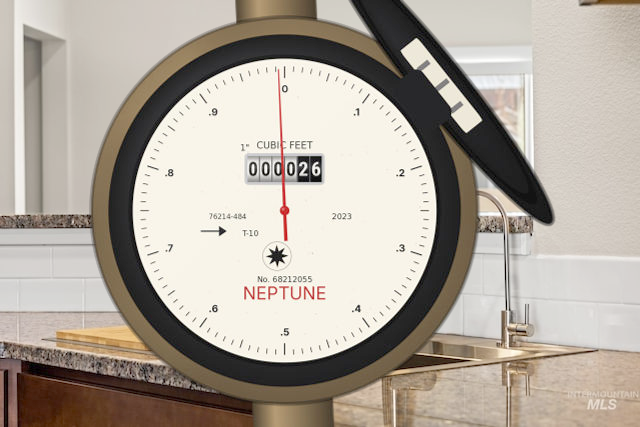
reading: 25.99ft³
